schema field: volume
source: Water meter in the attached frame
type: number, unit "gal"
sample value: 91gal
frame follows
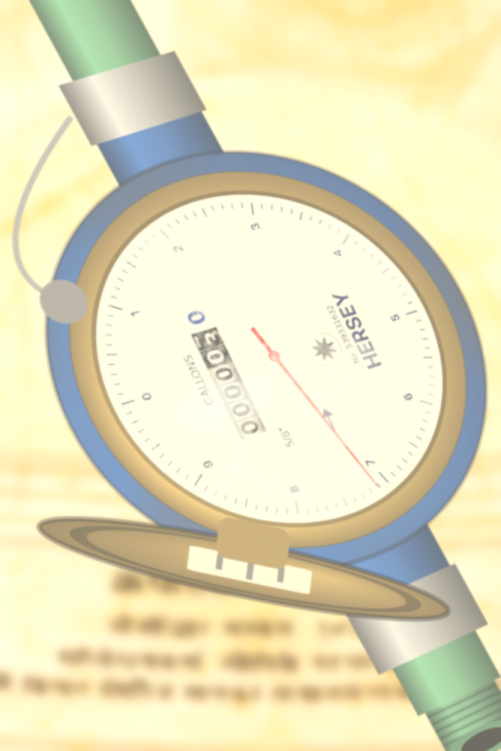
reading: 27.1gal
